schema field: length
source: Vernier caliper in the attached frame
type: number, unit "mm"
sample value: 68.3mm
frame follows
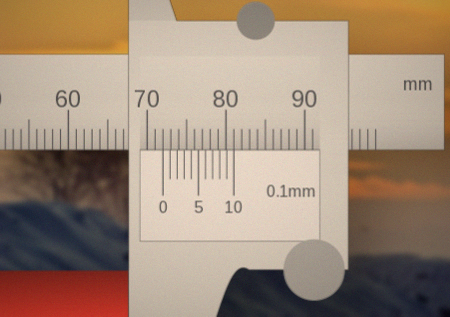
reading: 72.0mm
